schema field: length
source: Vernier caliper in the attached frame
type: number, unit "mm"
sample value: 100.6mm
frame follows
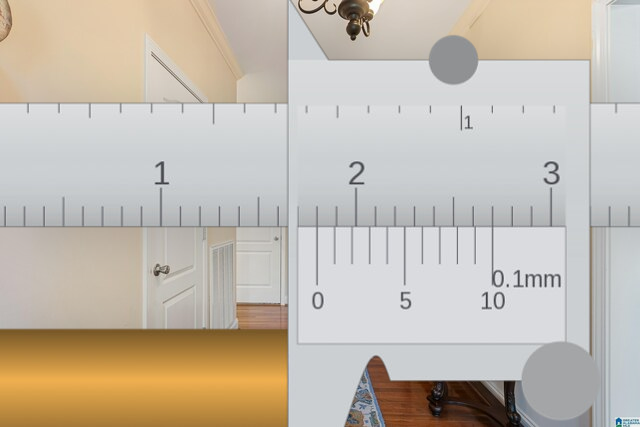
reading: 18.0mm
